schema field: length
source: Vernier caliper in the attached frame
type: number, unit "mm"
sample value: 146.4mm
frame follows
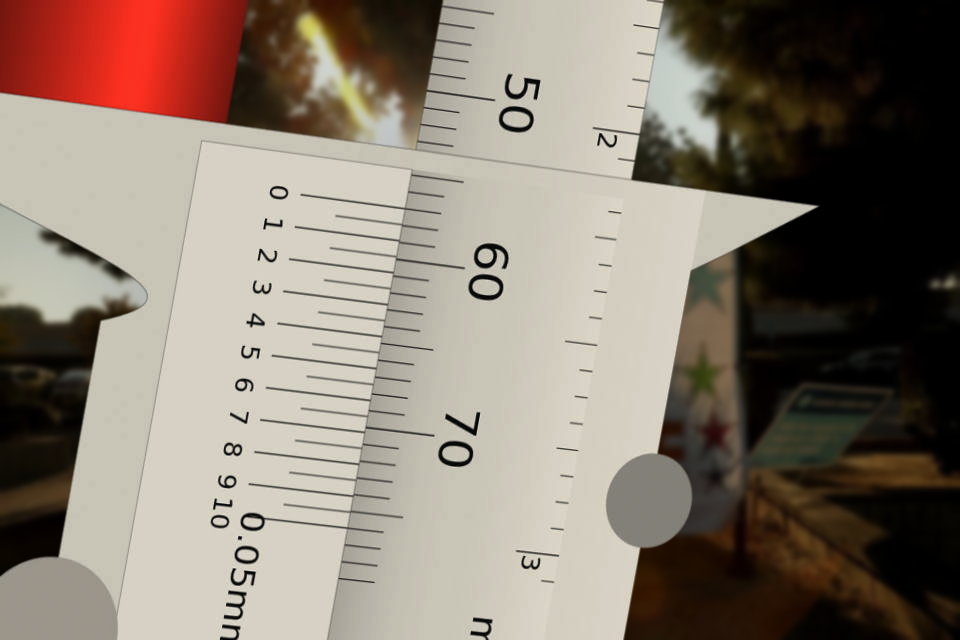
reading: 57.0mm
